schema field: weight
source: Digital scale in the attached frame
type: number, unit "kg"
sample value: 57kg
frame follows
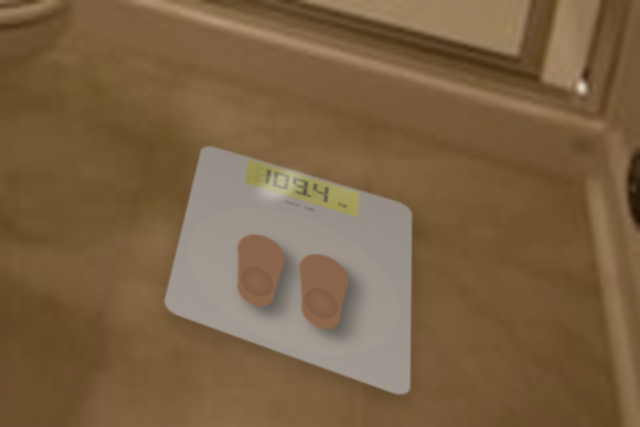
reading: 109.4kg
